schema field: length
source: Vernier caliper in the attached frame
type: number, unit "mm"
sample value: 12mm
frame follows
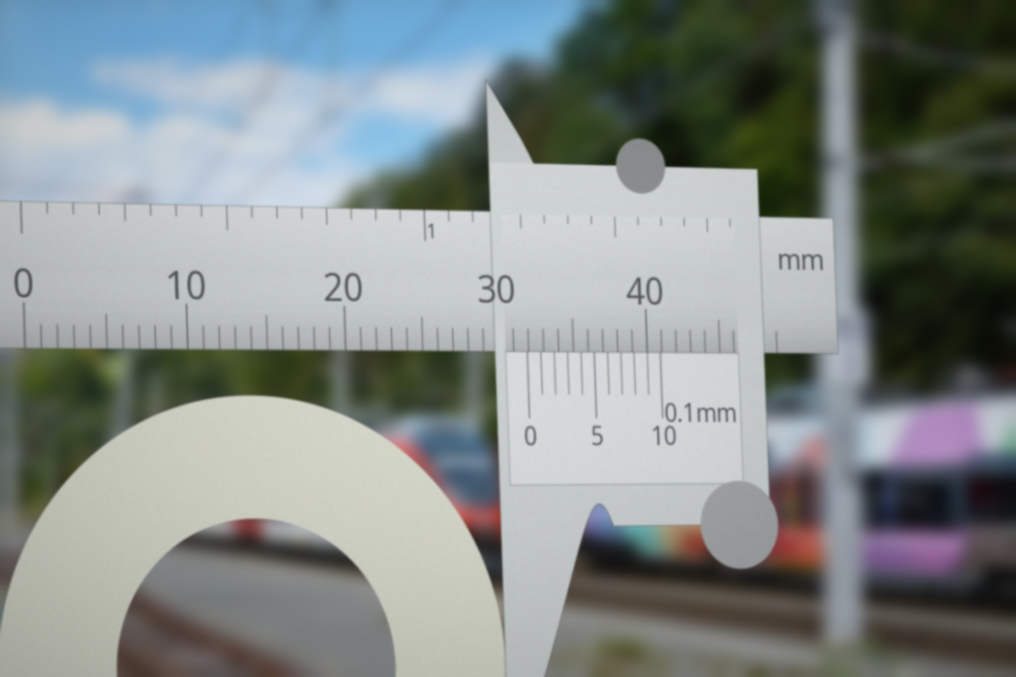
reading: 31.9mm
